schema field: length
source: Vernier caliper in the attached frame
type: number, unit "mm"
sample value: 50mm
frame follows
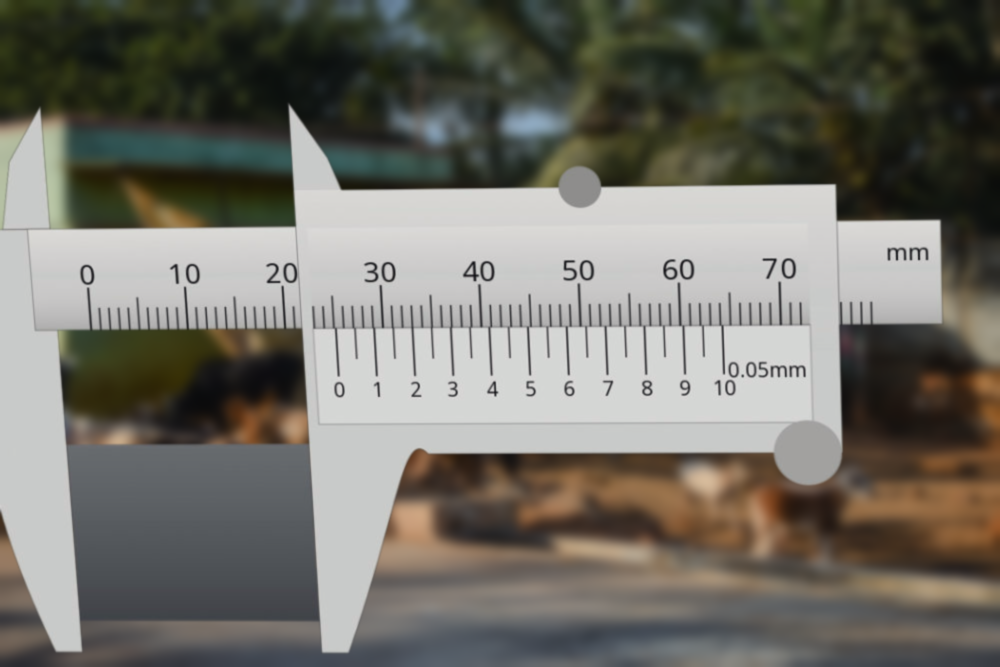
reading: 25.2mm
